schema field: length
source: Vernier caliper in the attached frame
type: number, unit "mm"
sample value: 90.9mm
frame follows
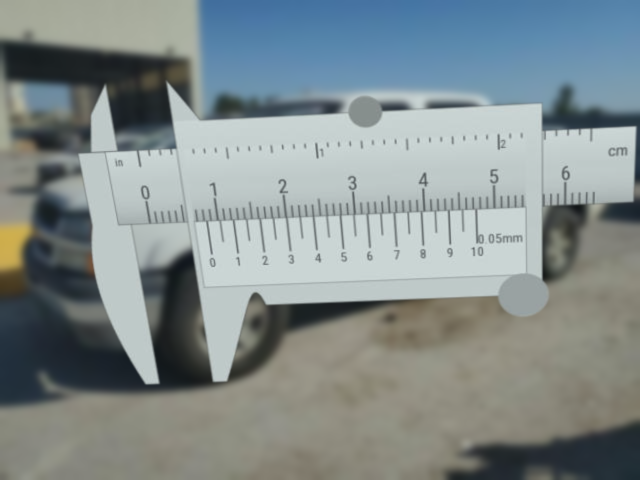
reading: 8.4mm
